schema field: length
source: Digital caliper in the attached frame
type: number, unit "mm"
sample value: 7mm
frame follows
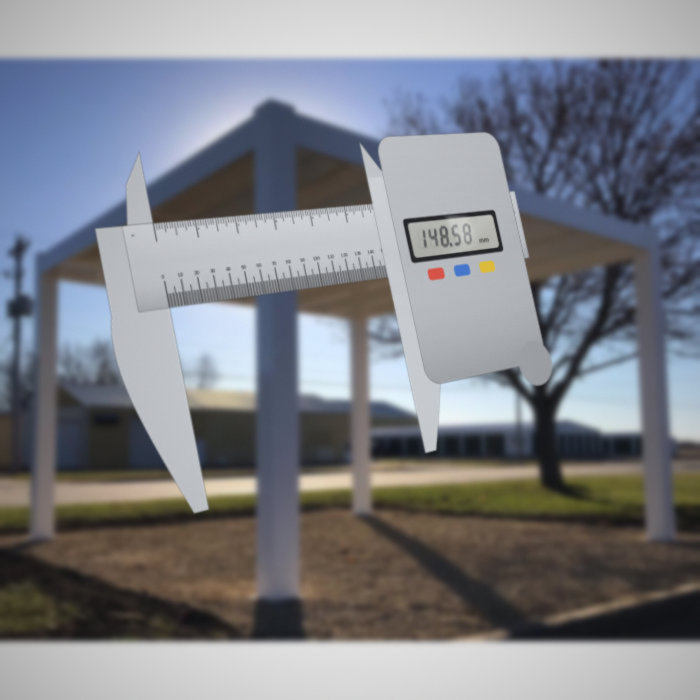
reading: 148.58mm
